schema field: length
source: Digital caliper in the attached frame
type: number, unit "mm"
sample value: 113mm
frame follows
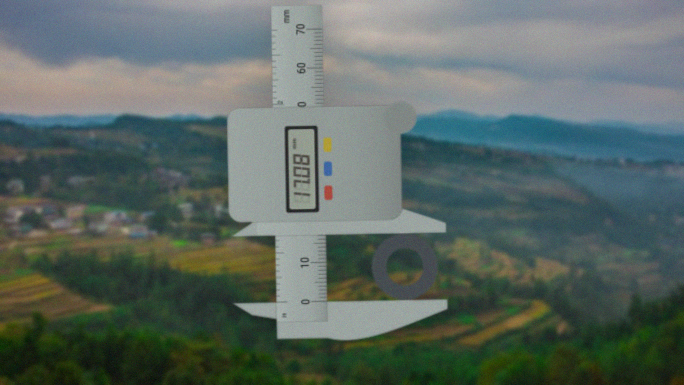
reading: 17.08mm
